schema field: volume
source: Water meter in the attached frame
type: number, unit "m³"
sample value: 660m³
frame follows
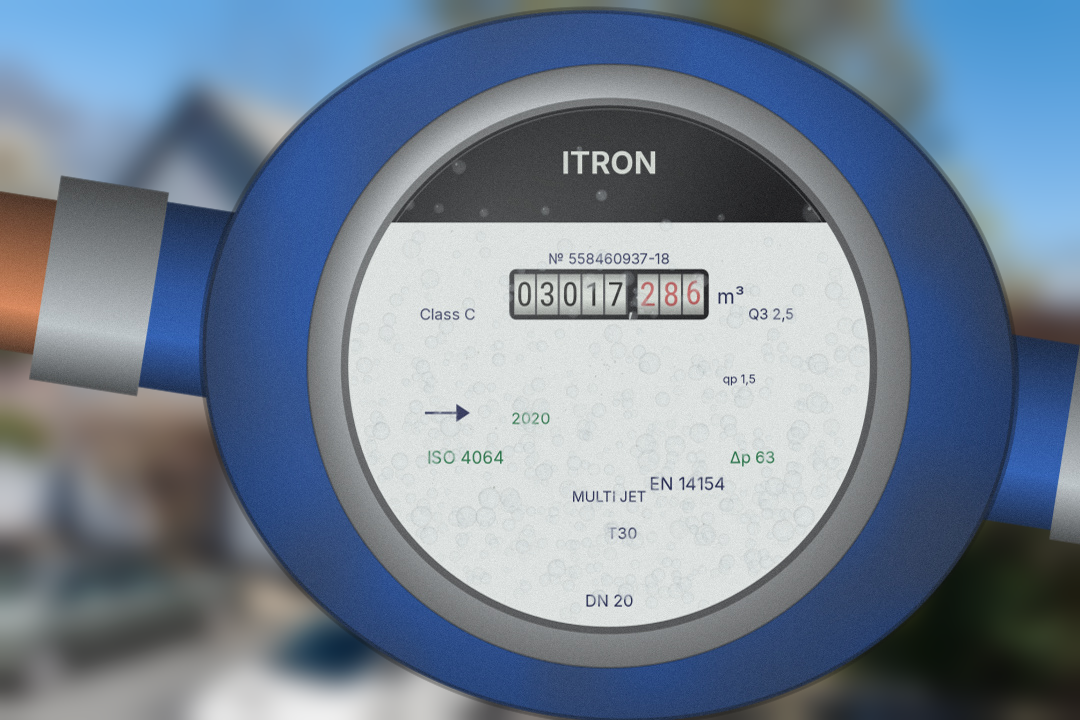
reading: 3017.286m³
